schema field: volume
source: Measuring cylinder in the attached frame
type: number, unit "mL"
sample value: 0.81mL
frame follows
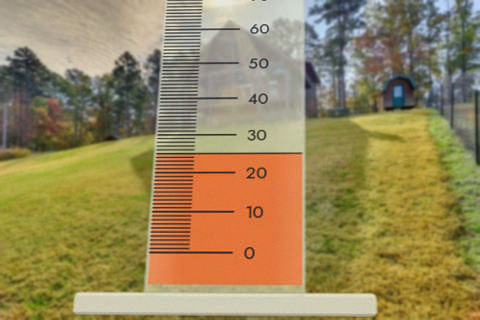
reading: 25mL
